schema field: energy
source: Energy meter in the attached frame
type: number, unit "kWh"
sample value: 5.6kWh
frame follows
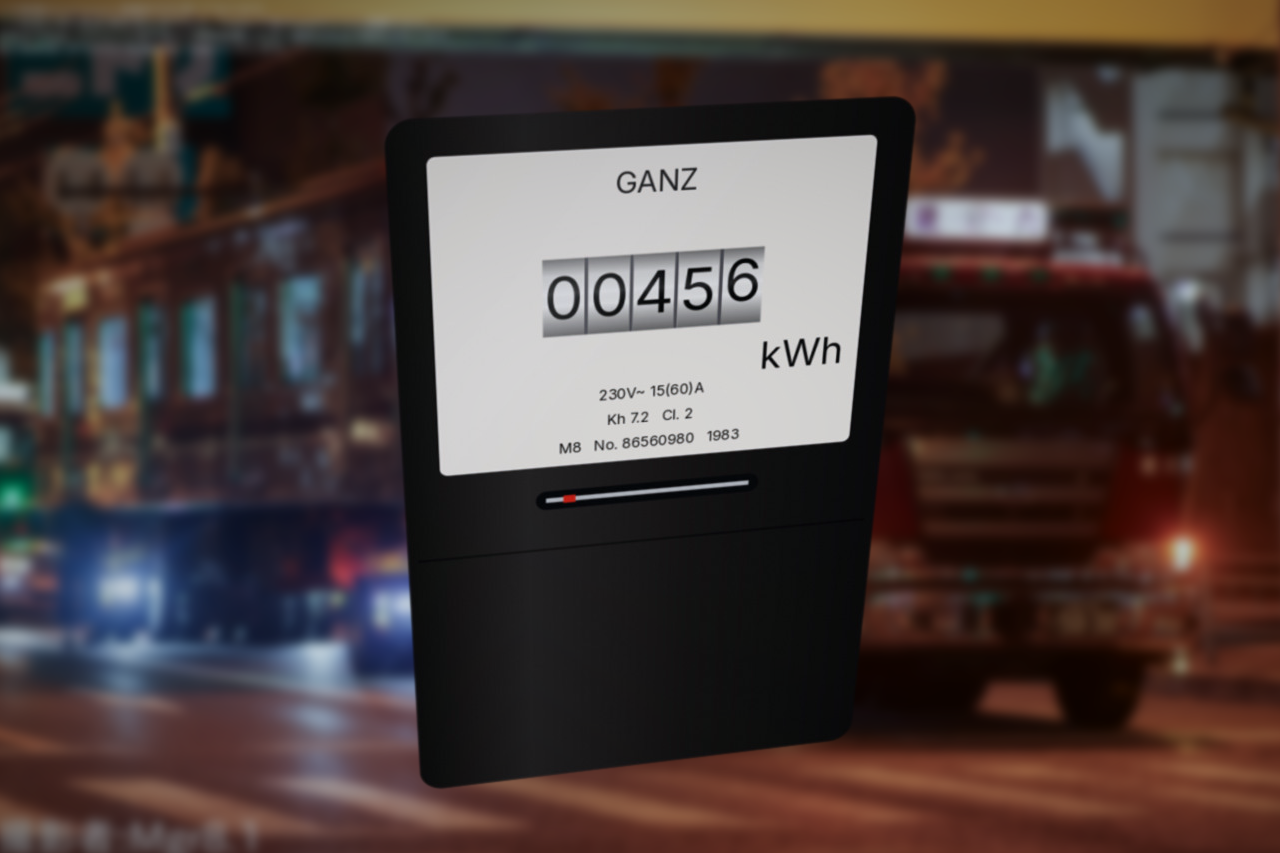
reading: 456kWh
